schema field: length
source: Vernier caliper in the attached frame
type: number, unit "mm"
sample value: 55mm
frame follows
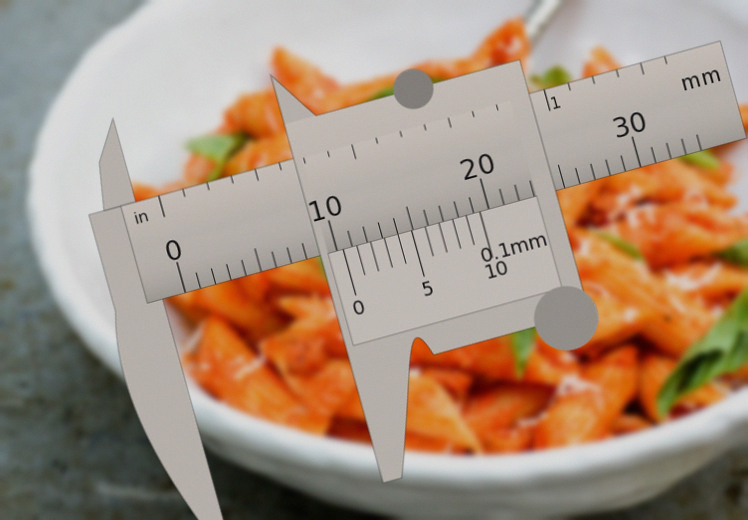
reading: 10.4mm
